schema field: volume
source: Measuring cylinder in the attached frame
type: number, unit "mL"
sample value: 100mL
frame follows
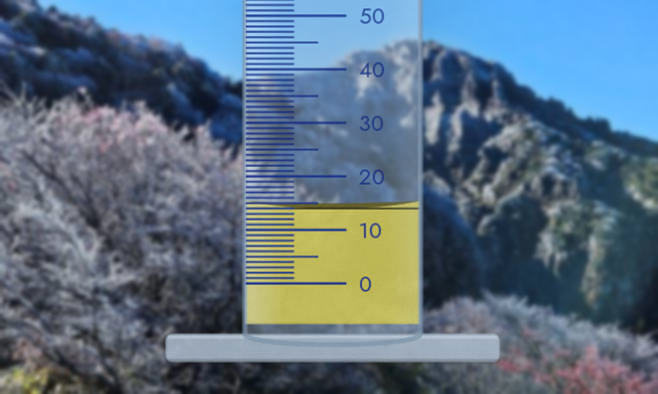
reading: 14mL
